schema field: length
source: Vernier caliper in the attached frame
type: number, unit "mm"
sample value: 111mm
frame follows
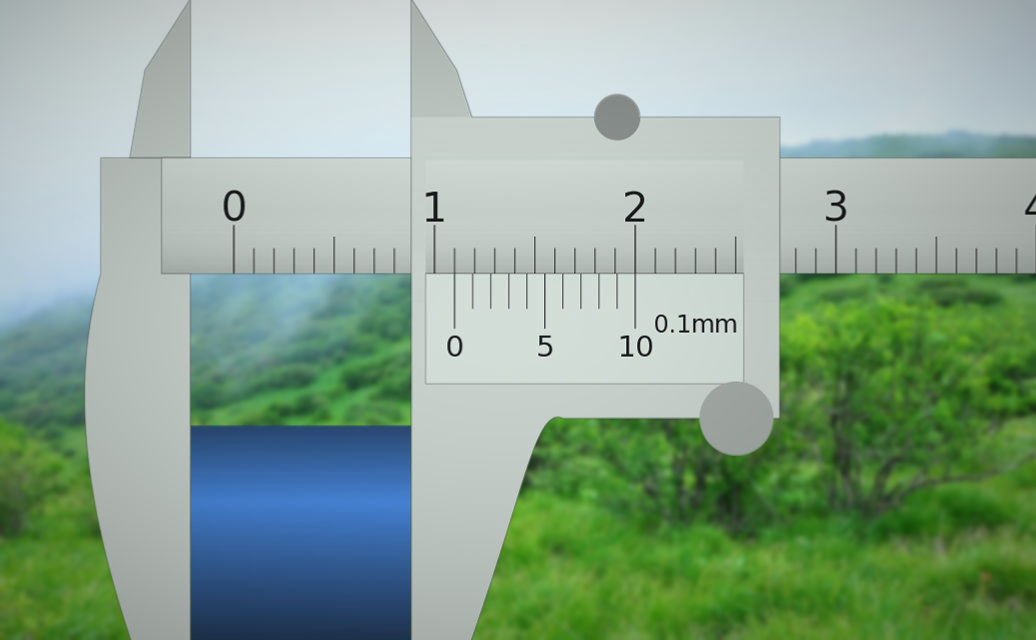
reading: 11.0mm
